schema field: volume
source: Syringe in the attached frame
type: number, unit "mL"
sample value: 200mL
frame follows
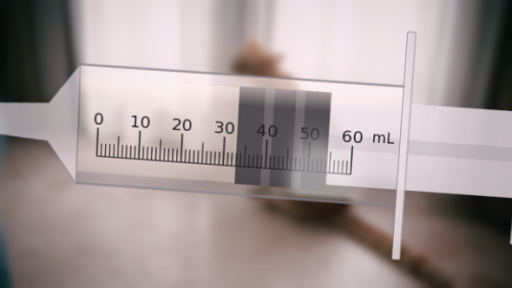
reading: 33mL
